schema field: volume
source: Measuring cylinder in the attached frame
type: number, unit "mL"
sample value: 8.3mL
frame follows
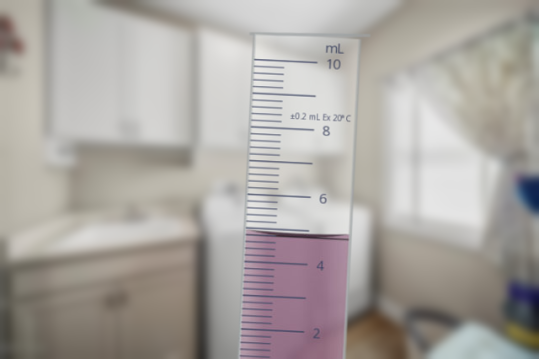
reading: 4.8mL
